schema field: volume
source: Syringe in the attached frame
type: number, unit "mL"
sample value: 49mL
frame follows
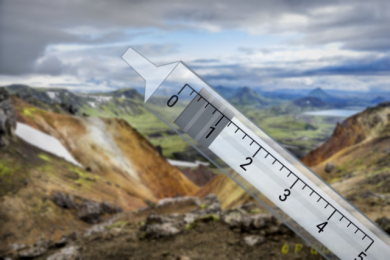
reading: 0.3mL
